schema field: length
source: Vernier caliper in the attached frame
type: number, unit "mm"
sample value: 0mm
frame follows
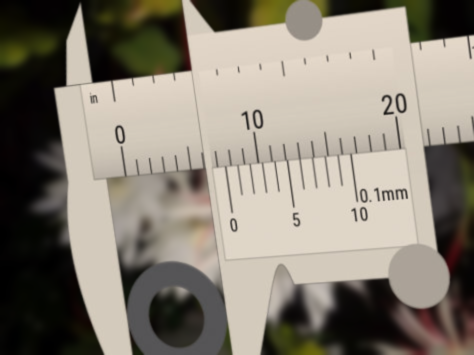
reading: 7.6mm
